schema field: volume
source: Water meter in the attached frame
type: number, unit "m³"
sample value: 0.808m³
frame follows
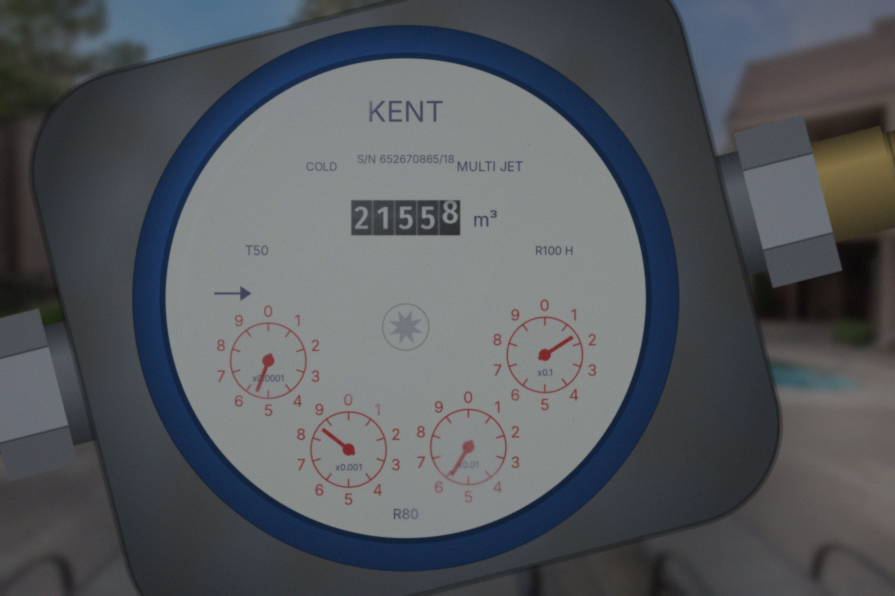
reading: 21558.1585m³
